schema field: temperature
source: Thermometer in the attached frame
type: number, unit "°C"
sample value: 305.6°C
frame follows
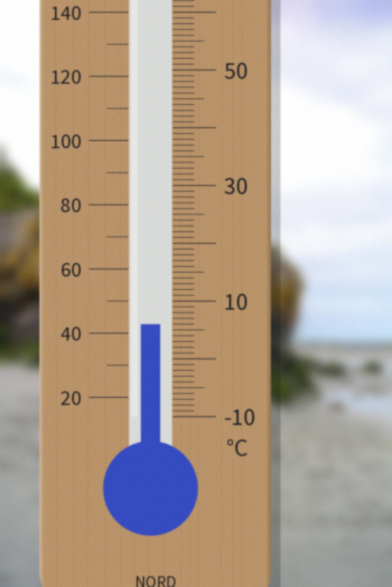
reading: 6°C
